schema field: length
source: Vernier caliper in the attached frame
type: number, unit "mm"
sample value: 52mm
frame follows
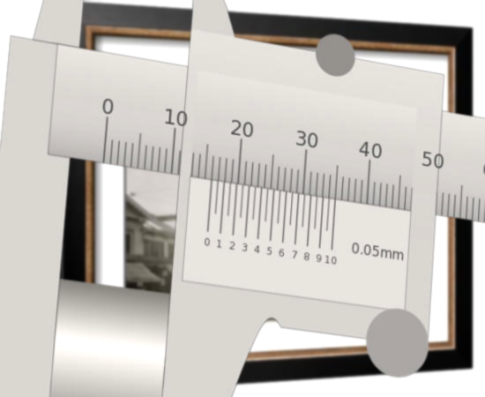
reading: 16.0mm
